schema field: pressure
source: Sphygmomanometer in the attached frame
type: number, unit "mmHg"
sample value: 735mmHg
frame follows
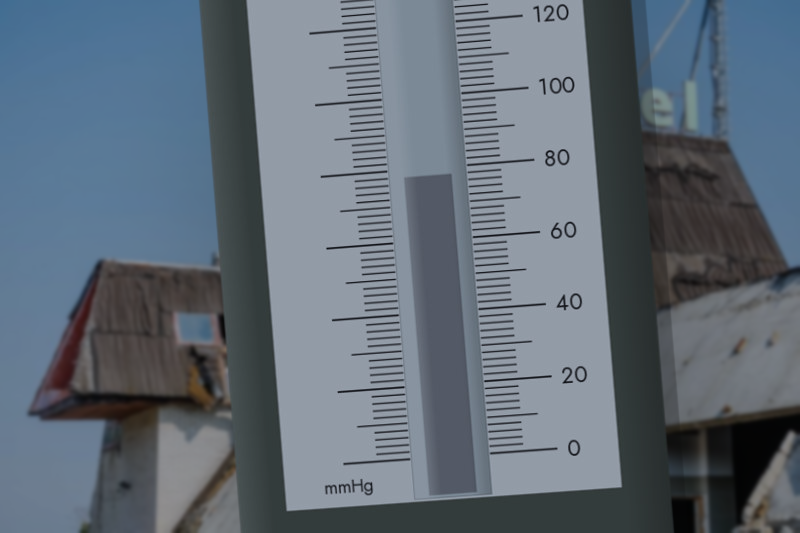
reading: 78mmHg
